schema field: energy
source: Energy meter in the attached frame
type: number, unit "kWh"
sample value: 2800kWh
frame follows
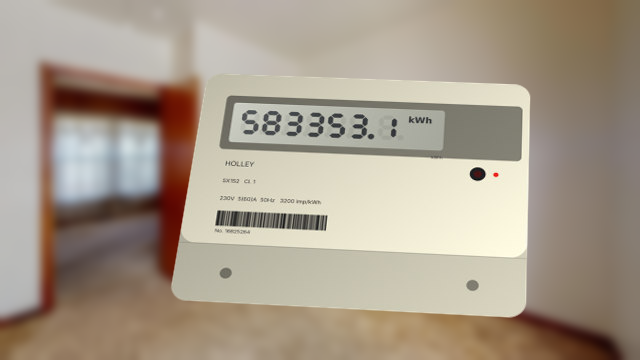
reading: 583353.1kWh
